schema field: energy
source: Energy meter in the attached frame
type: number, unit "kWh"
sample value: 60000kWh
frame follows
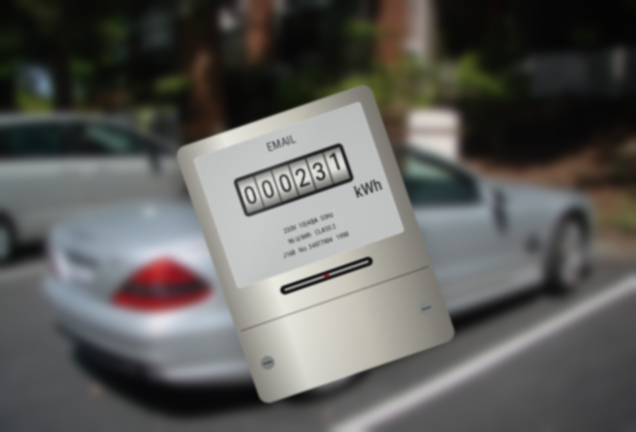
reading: 231kWh
